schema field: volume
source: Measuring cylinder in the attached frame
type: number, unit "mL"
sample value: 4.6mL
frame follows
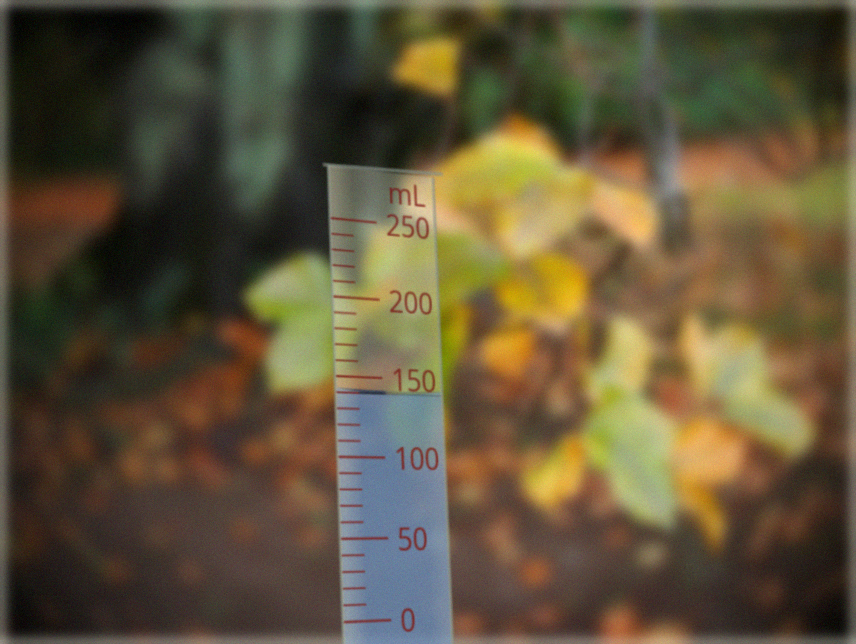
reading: 140mL
